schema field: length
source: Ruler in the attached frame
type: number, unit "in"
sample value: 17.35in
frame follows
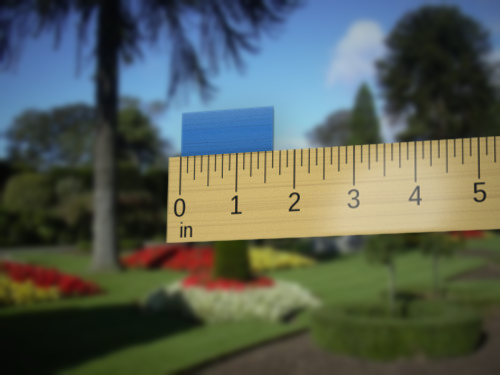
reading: 1.625in
